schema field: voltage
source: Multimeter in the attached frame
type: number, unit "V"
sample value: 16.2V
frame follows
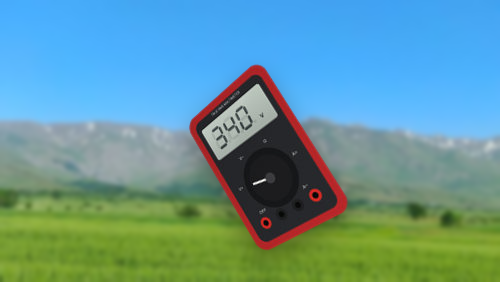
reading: 340V
